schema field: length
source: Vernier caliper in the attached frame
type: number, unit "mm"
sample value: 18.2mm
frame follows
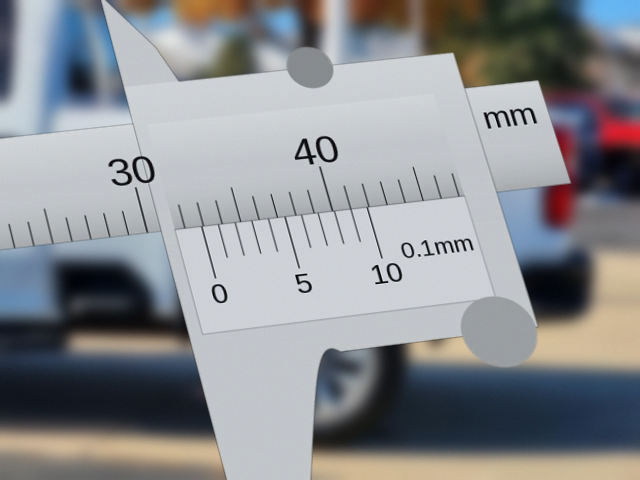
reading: 32.9mm
